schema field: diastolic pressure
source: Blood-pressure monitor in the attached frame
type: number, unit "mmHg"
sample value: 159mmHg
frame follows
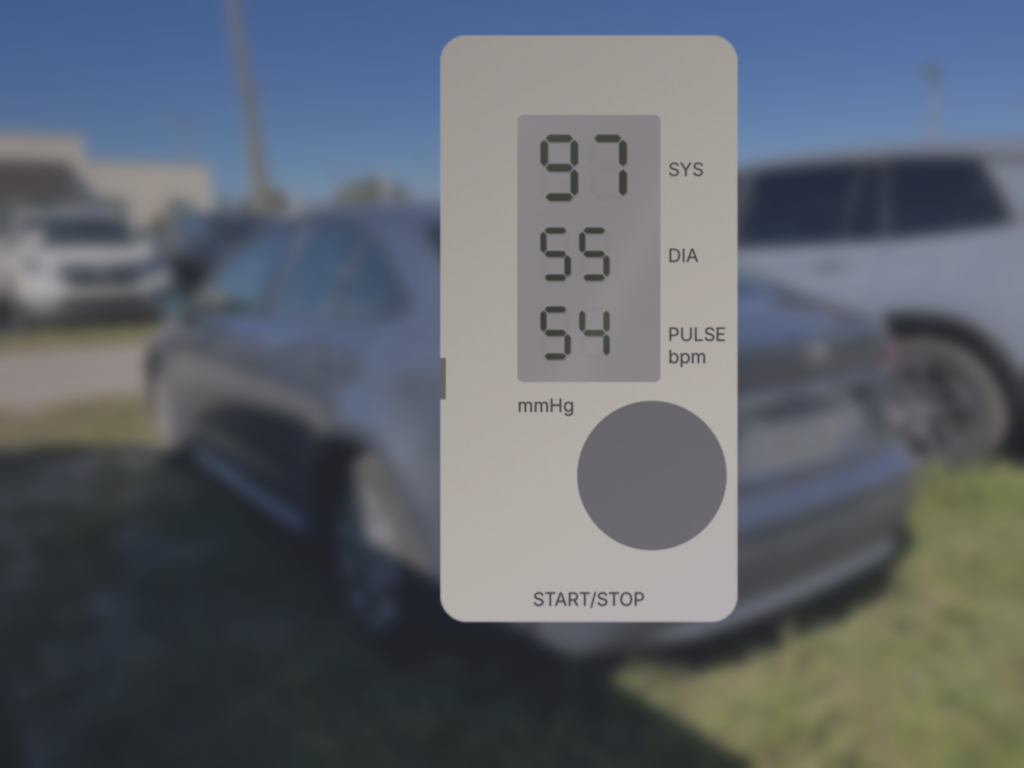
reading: 55mmHg
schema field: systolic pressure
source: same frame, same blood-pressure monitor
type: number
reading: 97mmHg
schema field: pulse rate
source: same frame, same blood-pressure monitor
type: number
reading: 54bpm
